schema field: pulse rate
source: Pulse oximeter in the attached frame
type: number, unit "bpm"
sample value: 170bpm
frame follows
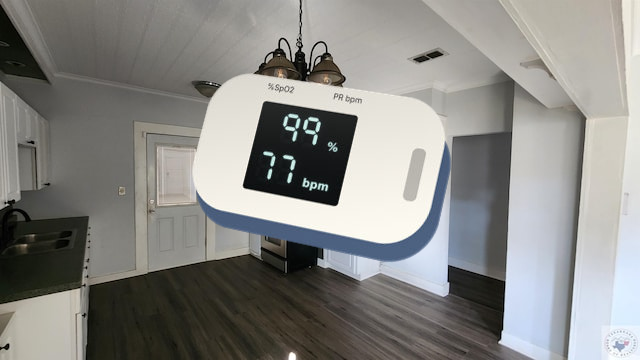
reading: 77bpm
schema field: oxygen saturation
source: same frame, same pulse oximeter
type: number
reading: 99%
